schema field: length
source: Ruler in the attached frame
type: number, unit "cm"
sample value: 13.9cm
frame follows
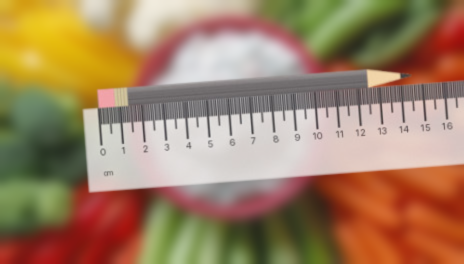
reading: 14.5cm
